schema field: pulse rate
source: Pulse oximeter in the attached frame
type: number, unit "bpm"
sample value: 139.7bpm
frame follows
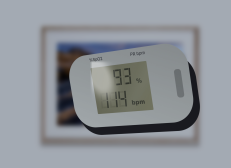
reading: 114bpm
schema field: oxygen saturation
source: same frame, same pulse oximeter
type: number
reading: 93%
